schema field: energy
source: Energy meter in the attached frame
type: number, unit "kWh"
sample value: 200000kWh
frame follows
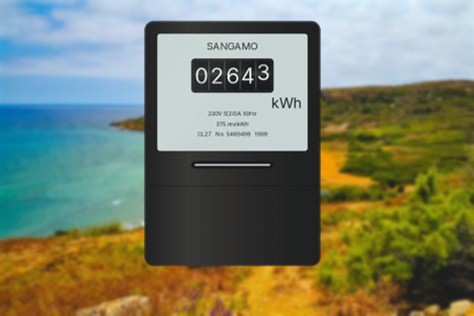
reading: 2643kWh
